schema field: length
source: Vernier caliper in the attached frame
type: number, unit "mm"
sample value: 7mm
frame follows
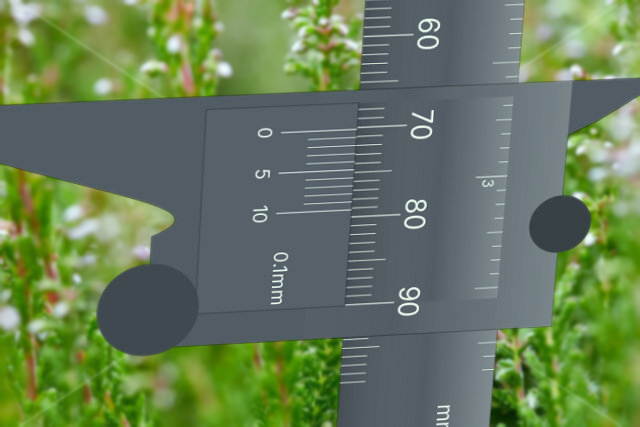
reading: 70.2mm
